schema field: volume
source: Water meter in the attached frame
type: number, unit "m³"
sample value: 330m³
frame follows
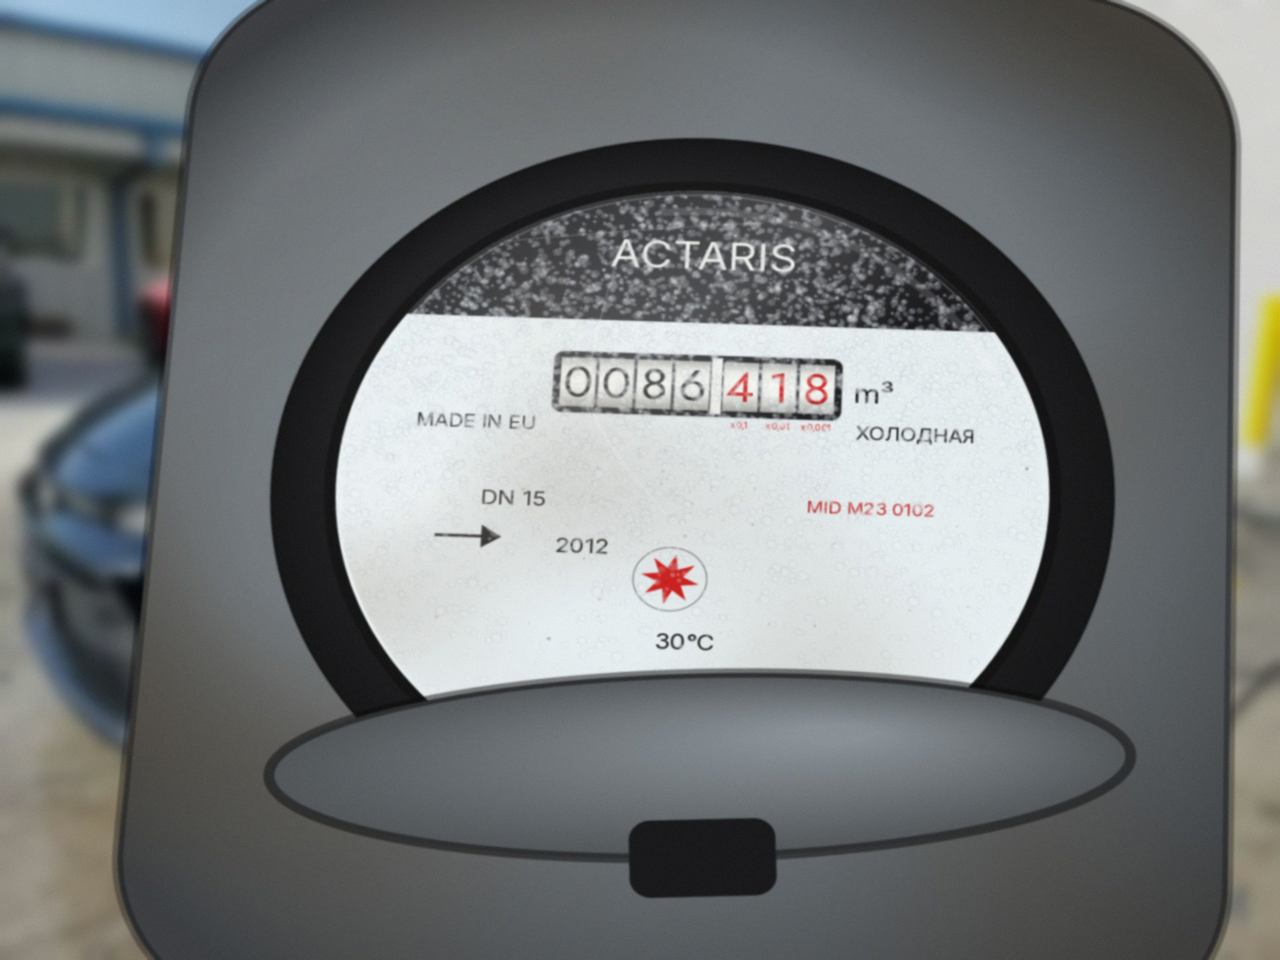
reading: 86.418m³
